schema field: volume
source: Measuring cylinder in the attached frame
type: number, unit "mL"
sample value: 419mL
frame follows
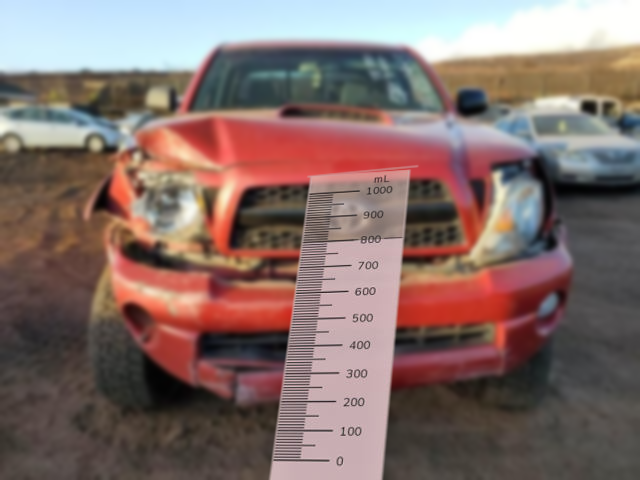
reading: 800mL
